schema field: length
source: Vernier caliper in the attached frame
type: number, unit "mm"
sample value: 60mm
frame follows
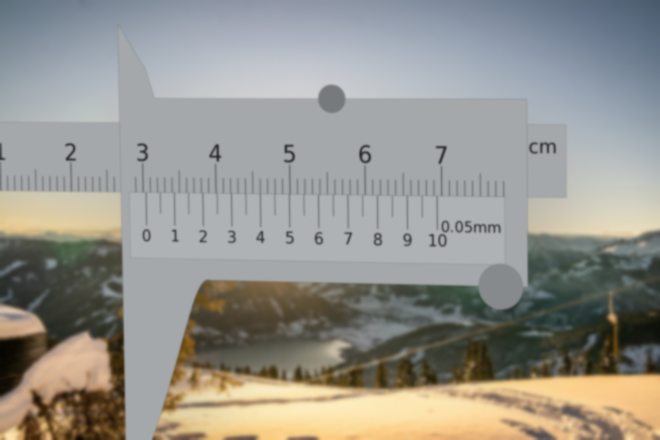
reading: 30.4mm
